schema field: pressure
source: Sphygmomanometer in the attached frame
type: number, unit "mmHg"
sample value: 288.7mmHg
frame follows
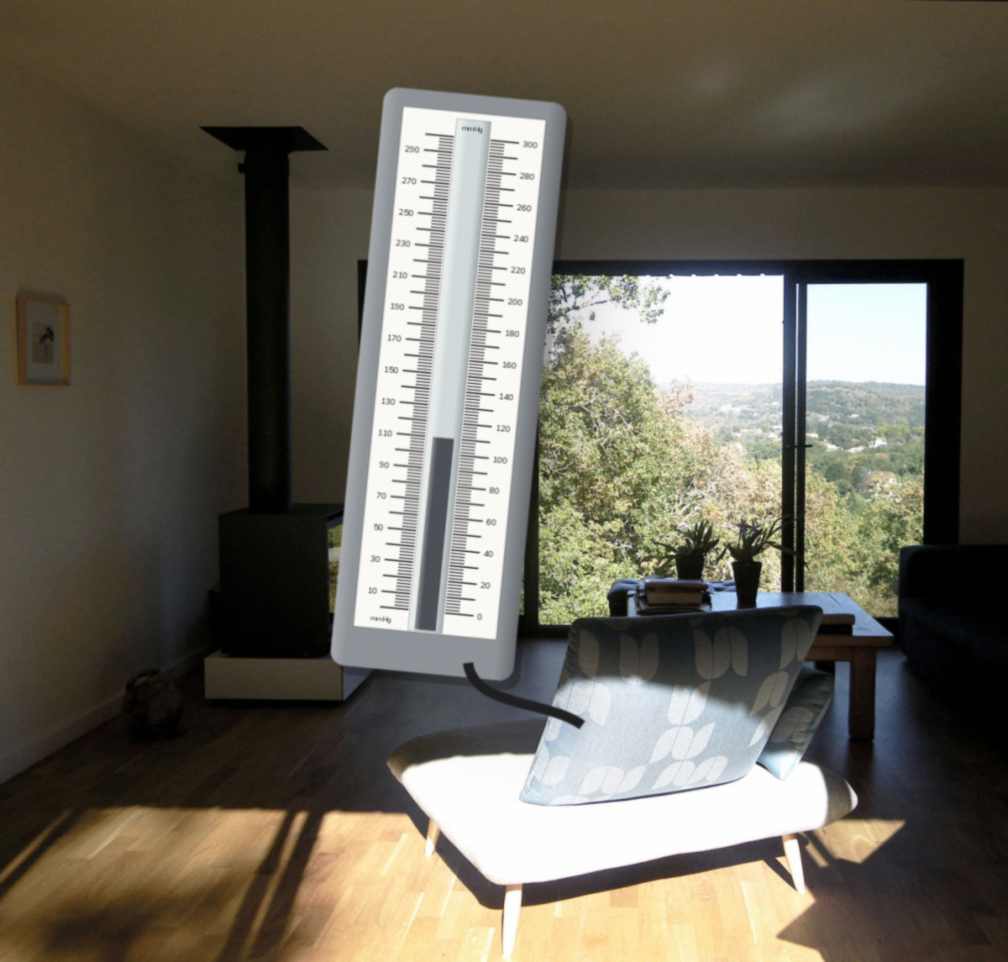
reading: 110mmHg
